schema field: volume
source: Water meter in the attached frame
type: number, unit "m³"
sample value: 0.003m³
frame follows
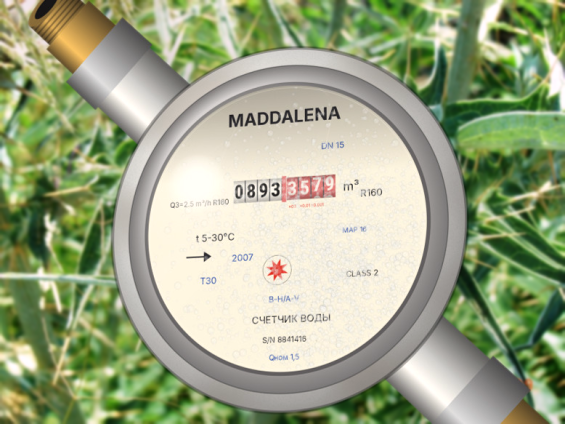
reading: 893.3579m³
